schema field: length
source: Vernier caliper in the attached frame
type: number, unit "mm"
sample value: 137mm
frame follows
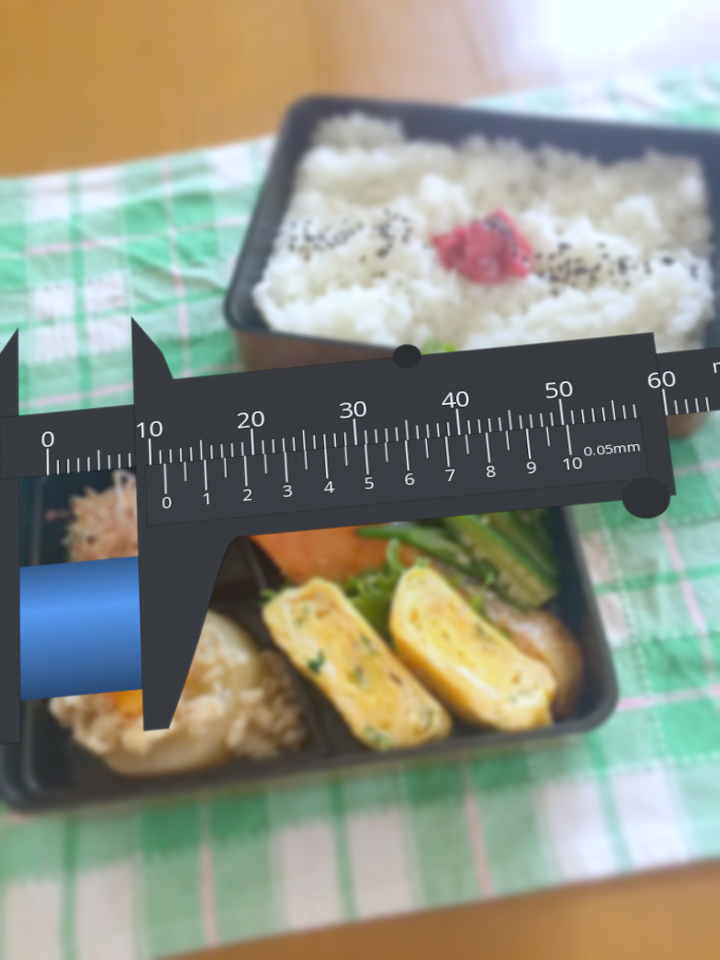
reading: 11.4mm
